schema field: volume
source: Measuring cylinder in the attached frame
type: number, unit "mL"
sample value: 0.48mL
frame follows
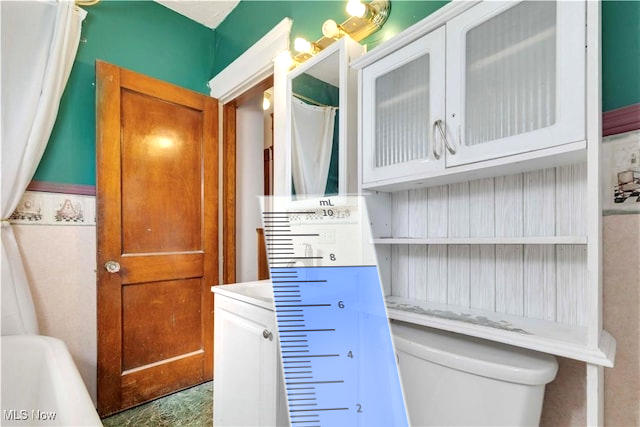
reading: 7.6mL
